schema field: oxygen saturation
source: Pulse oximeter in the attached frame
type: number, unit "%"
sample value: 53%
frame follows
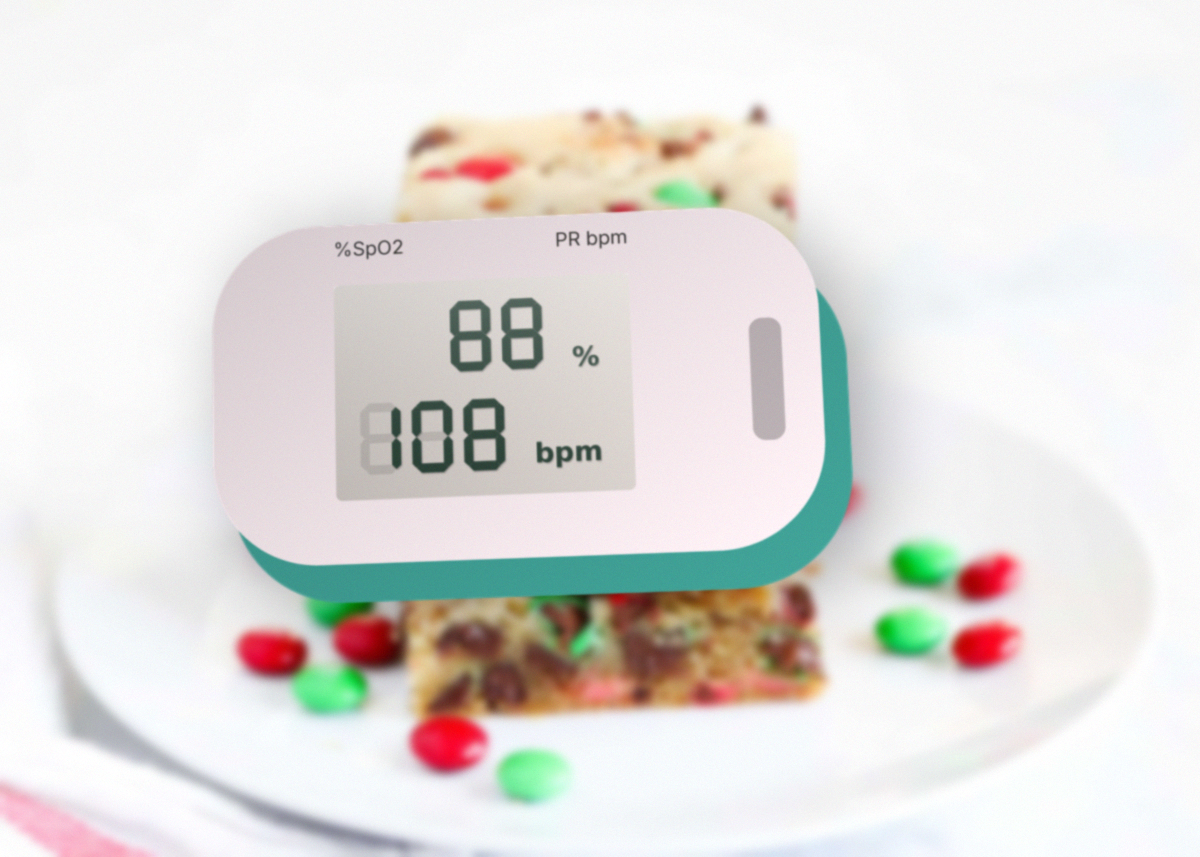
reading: 88%
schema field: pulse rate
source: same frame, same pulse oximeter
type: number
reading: 108bpm
